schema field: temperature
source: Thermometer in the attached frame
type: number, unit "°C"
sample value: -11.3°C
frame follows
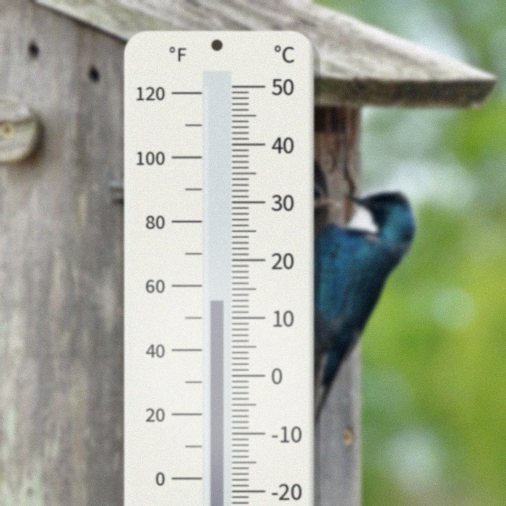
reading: 13°C
